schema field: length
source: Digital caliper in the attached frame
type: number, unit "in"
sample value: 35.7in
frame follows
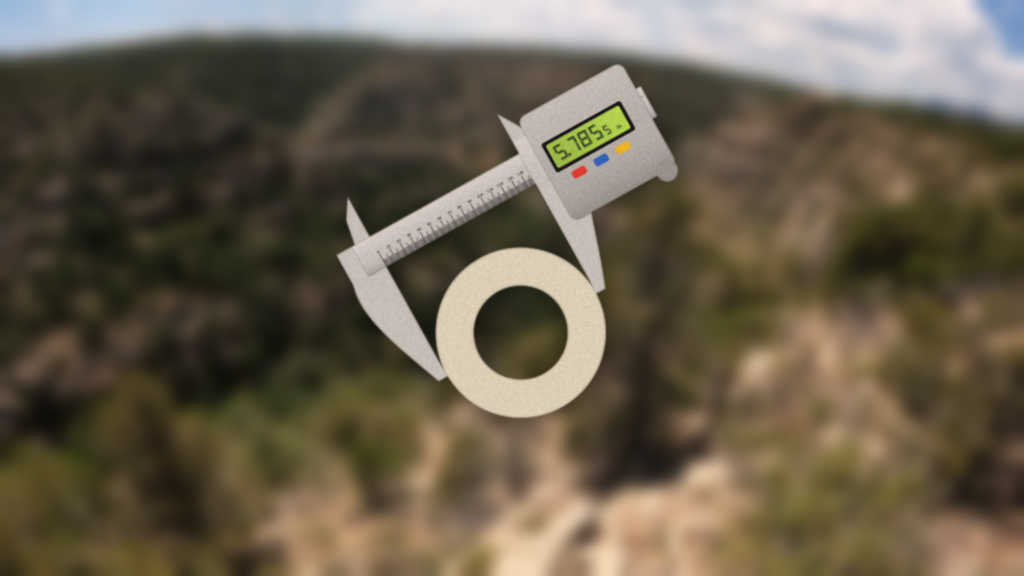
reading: 5.7855in
